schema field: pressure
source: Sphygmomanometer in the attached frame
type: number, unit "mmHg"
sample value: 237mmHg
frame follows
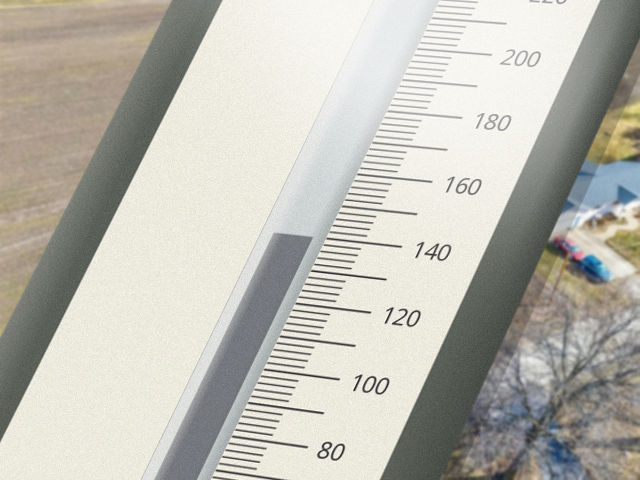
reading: 140mmHg
